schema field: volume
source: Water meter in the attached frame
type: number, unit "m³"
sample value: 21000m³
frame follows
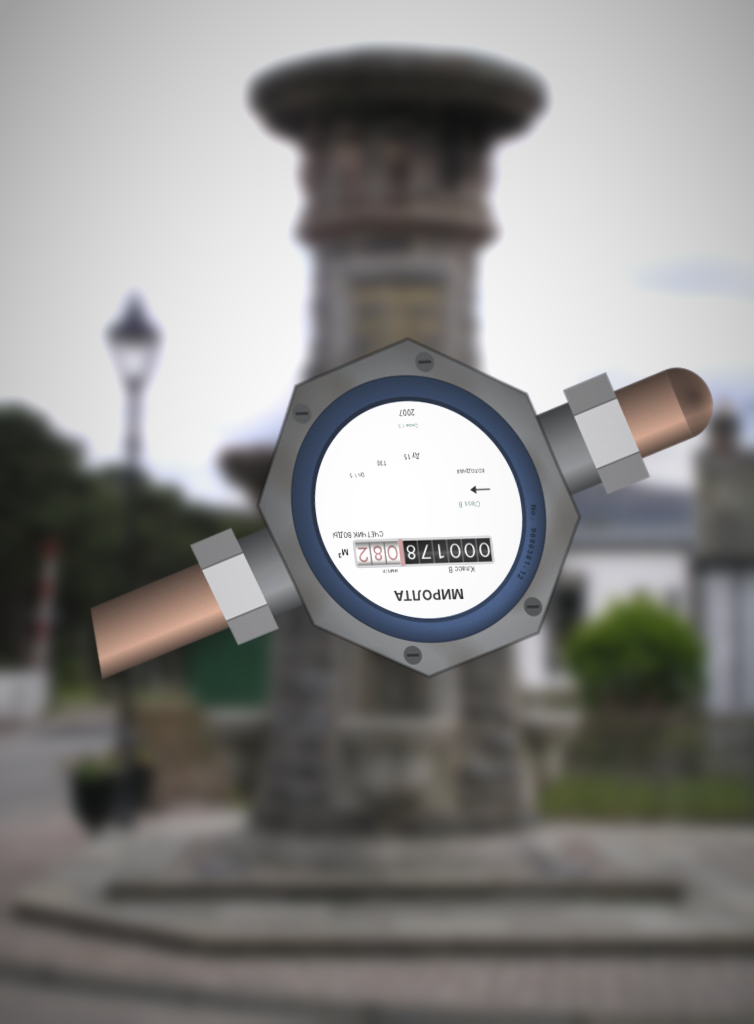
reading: 178.082m³
